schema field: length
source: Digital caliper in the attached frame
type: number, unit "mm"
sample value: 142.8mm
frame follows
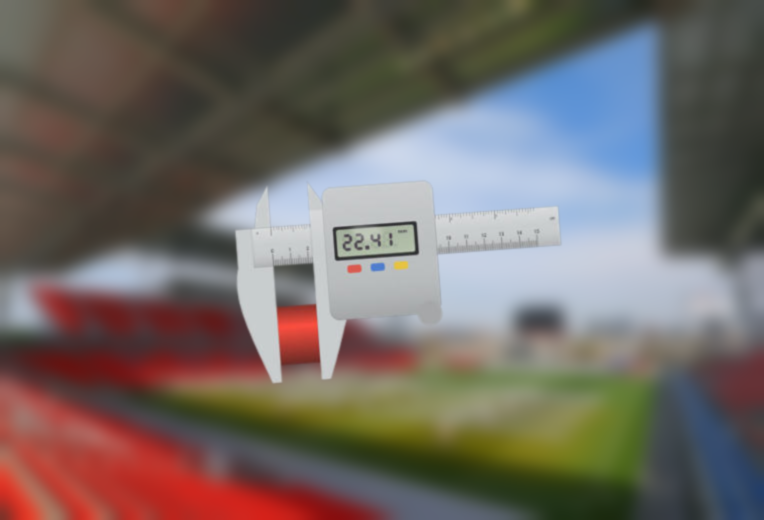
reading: 22.41mm
